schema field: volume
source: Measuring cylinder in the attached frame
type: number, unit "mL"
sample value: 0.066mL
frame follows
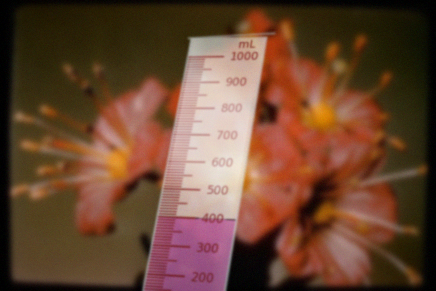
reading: 400mL
